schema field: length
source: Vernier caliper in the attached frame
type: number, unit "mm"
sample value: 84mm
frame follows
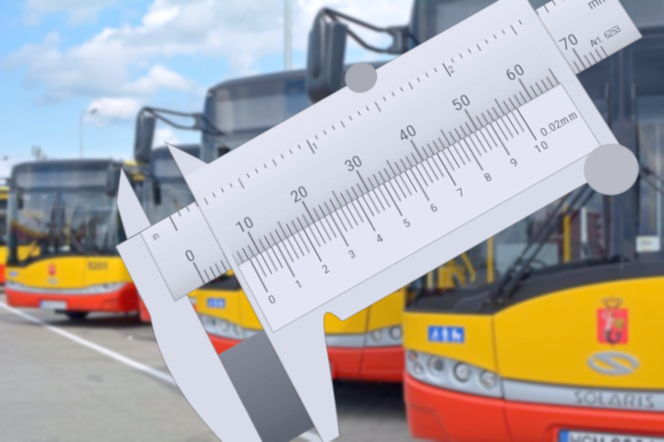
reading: 8.2mm
